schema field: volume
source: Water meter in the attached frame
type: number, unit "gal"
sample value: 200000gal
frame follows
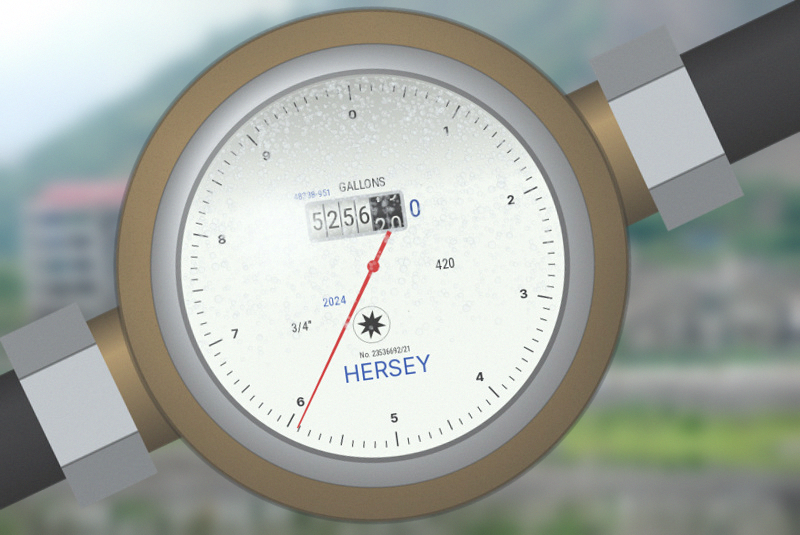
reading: 5256195.9gal
